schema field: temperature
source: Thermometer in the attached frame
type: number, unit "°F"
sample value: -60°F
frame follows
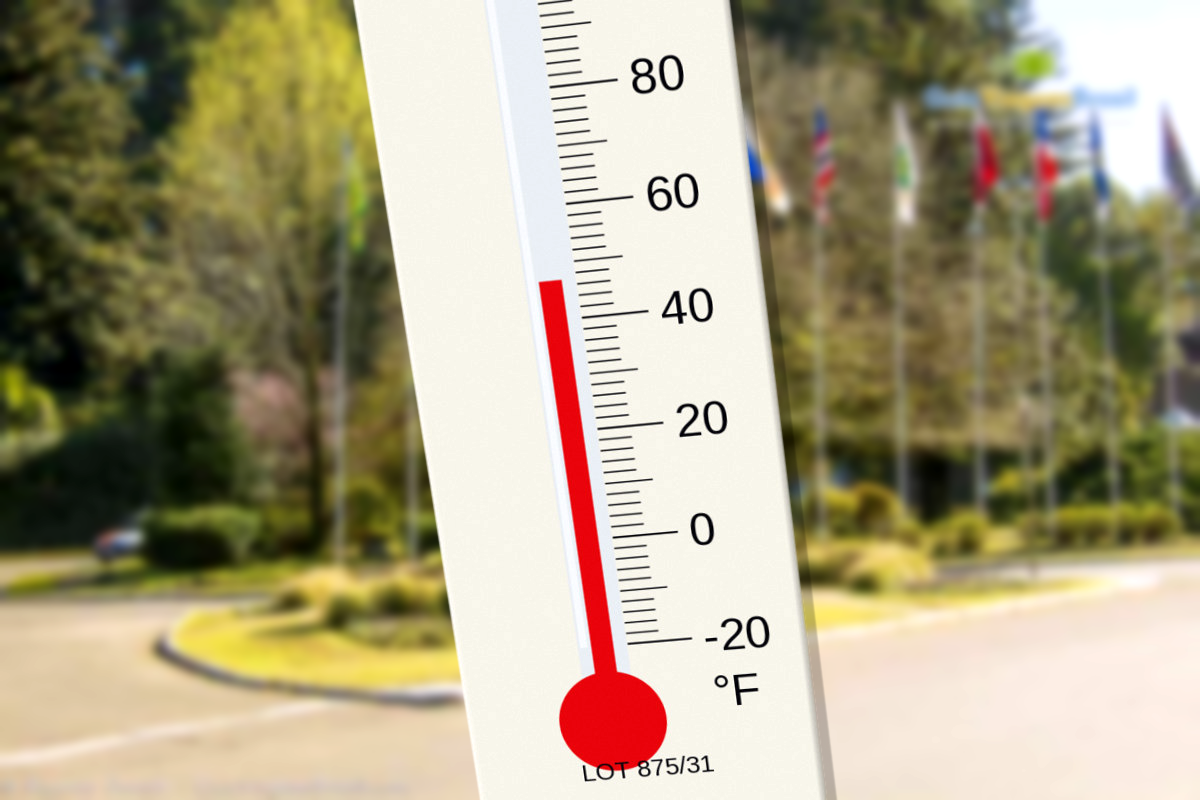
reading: 47°F
